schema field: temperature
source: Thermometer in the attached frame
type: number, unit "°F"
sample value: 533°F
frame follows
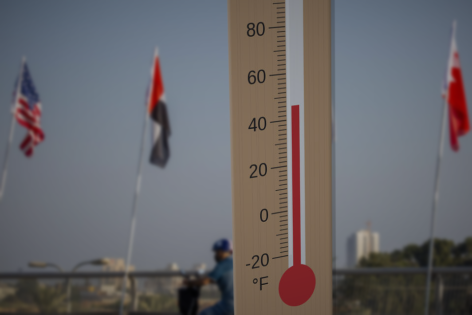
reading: 46°F
